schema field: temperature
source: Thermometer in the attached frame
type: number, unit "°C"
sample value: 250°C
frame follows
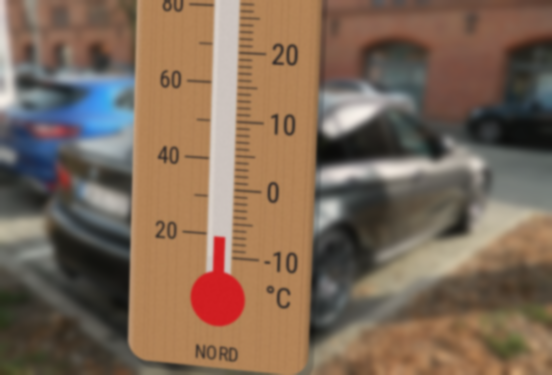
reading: -7°C
